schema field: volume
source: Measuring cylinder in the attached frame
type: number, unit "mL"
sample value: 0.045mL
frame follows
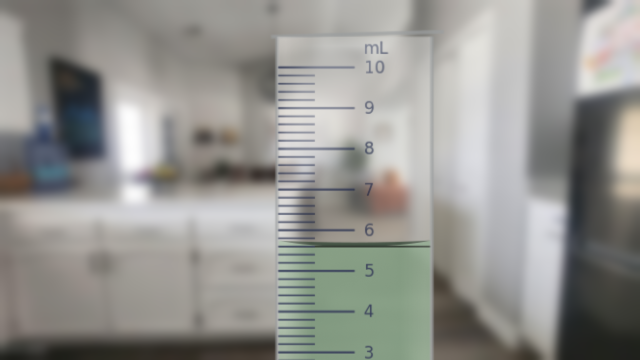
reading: 5.6mL
